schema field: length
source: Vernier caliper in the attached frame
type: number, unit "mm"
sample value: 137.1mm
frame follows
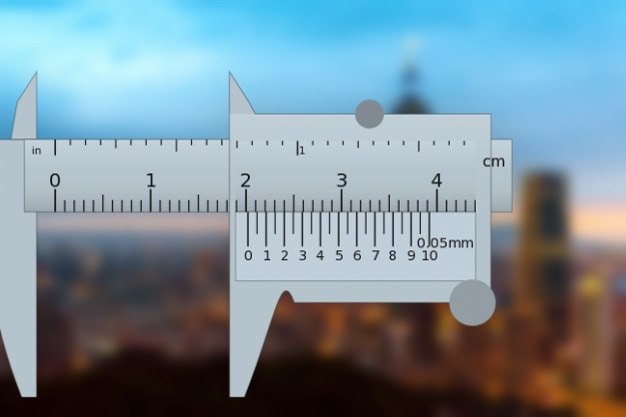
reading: 20.2mm
